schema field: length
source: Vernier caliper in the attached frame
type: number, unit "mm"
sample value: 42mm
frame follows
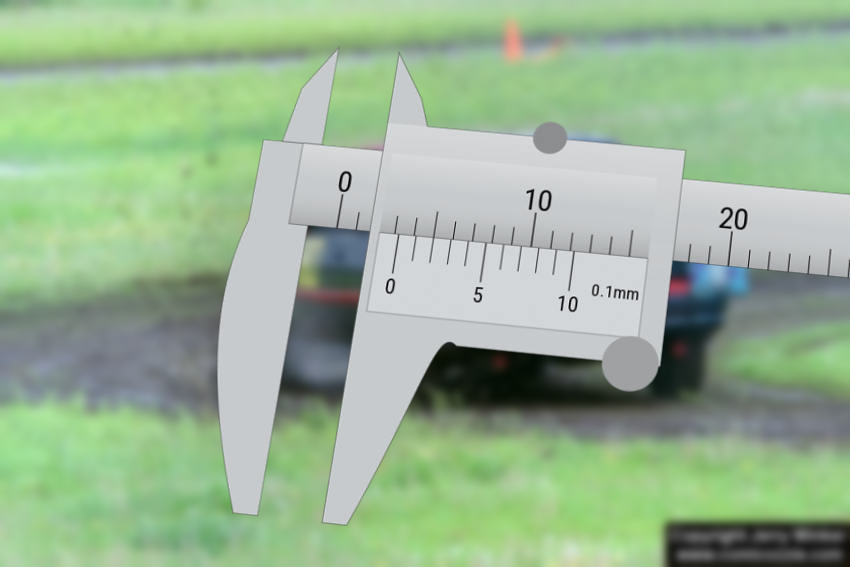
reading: 3.2mm
